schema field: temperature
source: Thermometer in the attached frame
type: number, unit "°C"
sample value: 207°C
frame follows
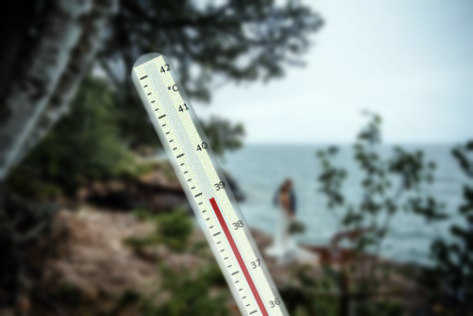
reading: 38.8°C
